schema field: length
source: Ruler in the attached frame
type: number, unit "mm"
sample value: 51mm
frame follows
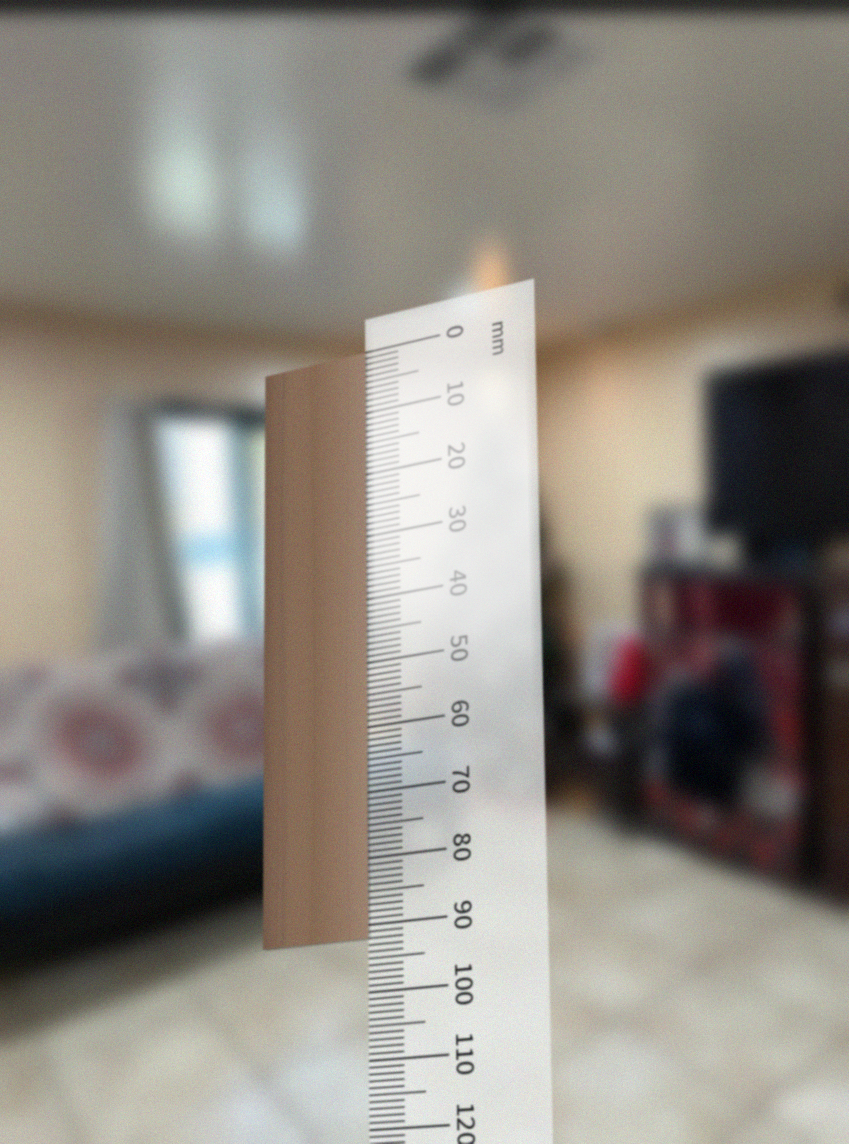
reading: 92mm
